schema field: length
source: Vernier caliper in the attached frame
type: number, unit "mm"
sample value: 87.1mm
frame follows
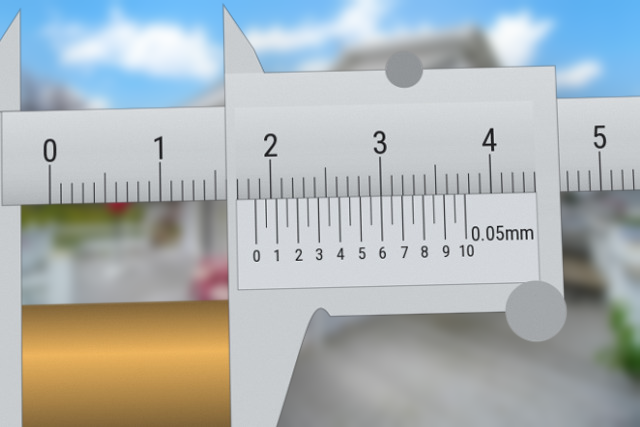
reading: 18.6mm
